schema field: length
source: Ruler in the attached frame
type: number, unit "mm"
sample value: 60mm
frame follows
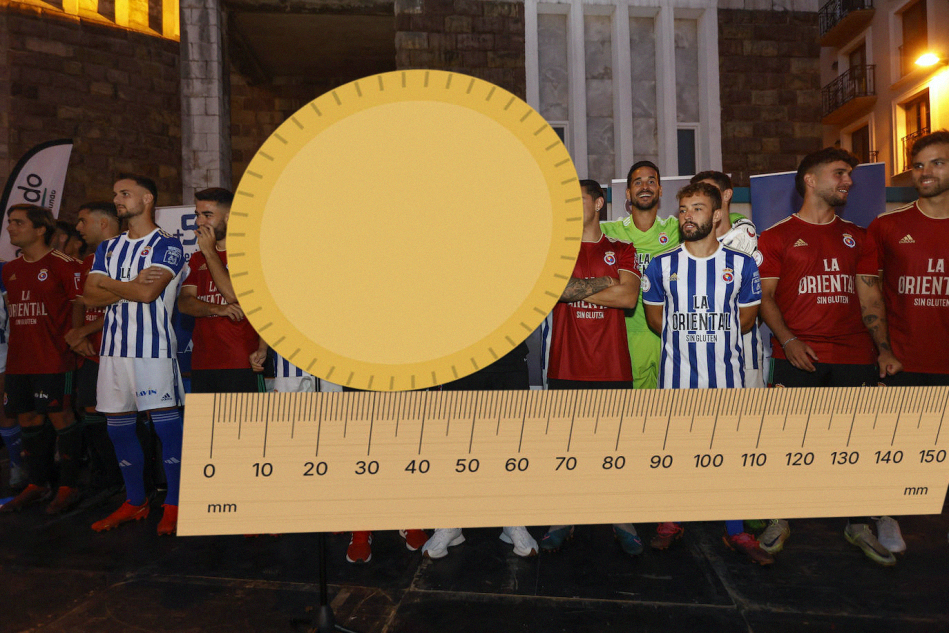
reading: 66mm
